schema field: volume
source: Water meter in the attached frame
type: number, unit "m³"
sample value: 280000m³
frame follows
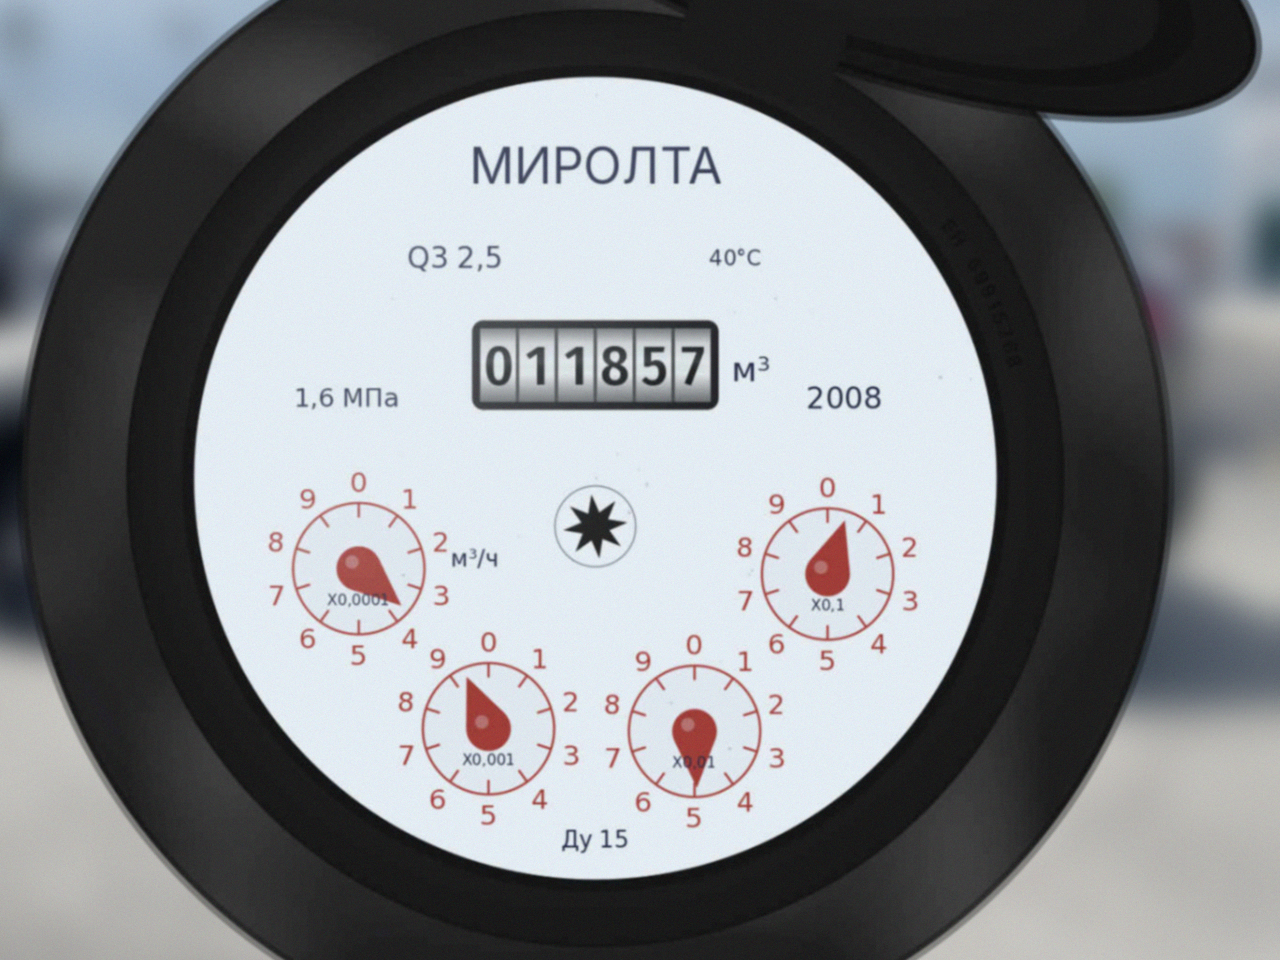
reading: 11857.0493m³
